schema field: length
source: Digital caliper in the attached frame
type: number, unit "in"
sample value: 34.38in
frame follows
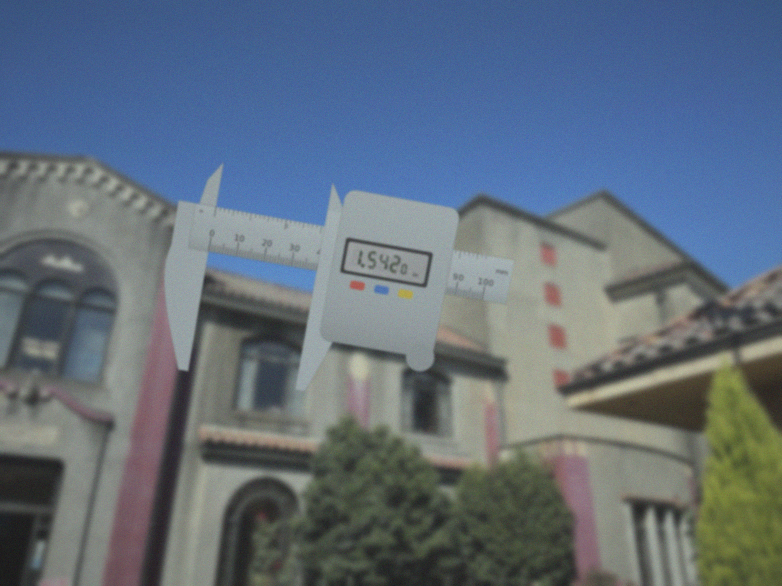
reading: 1.5420in
